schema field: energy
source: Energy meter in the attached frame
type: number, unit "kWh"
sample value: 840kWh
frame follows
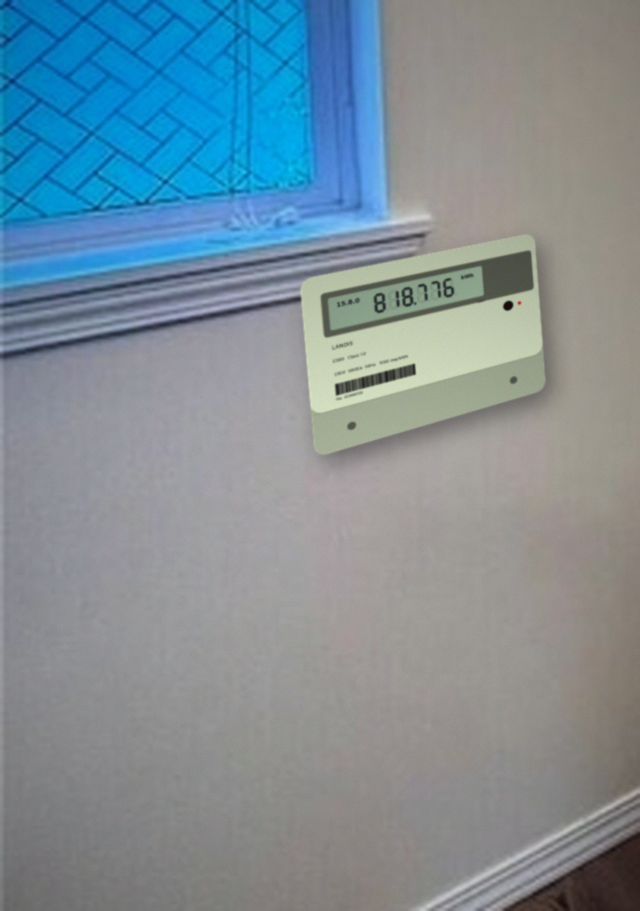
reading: 818.776kWh
